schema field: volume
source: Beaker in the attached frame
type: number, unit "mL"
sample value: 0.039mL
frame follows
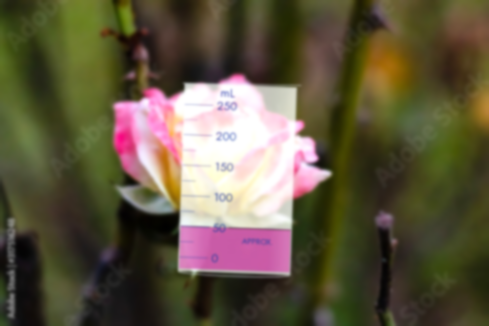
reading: 50mL
